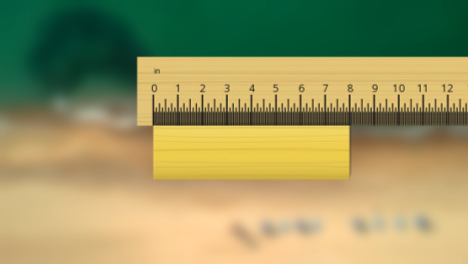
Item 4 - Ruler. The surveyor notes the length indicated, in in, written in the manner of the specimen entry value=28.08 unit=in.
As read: value=8 unit=in
